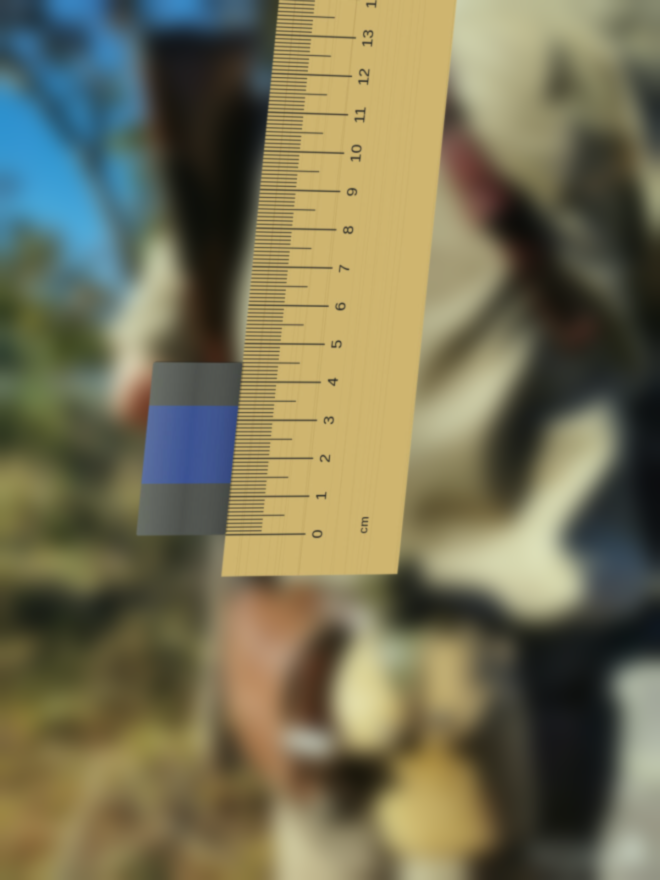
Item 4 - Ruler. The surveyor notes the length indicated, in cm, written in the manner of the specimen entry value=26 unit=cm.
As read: value=4.5 unit=cm
